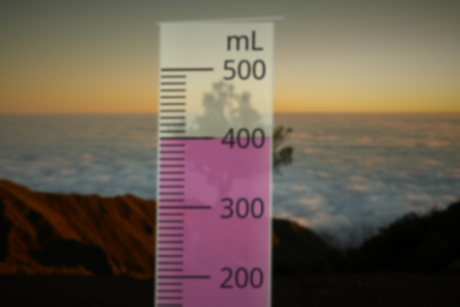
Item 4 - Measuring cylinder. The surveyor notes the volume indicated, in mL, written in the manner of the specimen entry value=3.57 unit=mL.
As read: value=400 unit=mL
